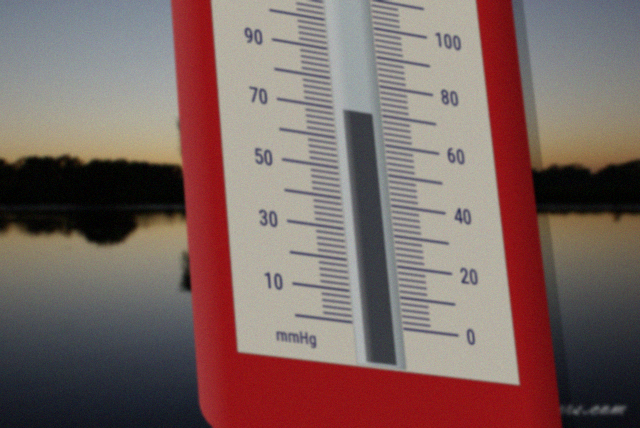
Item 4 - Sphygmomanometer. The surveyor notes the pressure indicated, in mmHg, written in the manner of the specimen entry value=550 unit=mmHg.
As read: value=70 unit=mmHg
